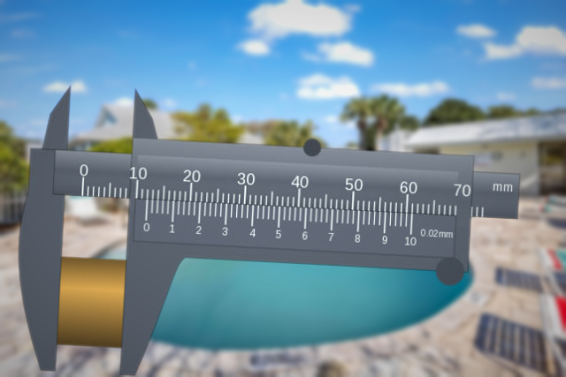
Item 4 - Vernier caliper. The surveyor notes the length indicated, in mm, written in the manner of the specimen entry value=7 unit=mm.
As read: value=12.0 unit=mm
